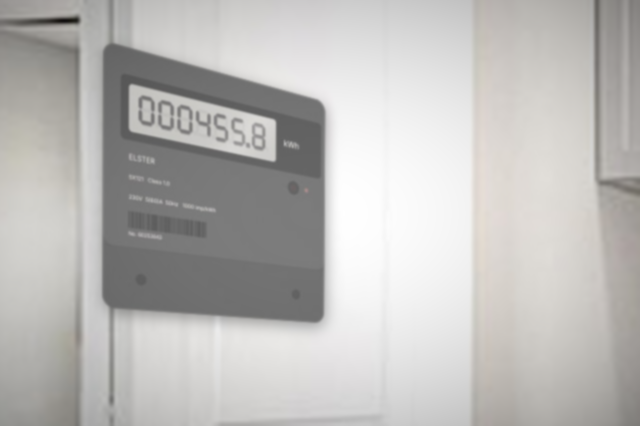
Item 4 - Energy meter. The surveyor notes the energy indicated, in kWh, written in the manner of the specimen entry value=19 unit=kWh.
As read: value=455.8 unit=kWh
